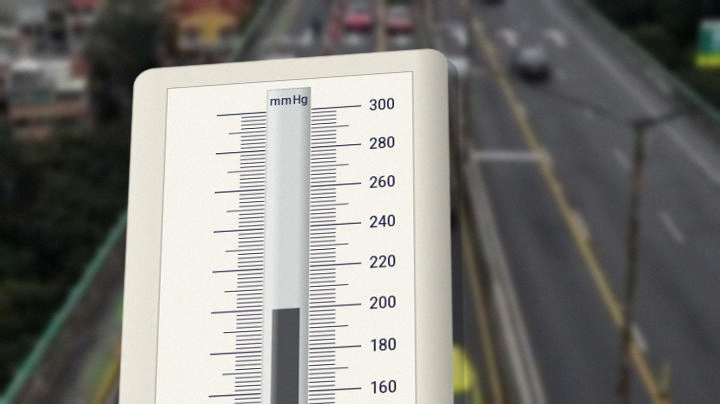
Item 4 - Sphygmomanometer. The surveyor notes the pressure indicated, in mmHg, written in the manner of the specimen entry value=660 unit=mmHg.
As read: value=200 unit=mmHg
